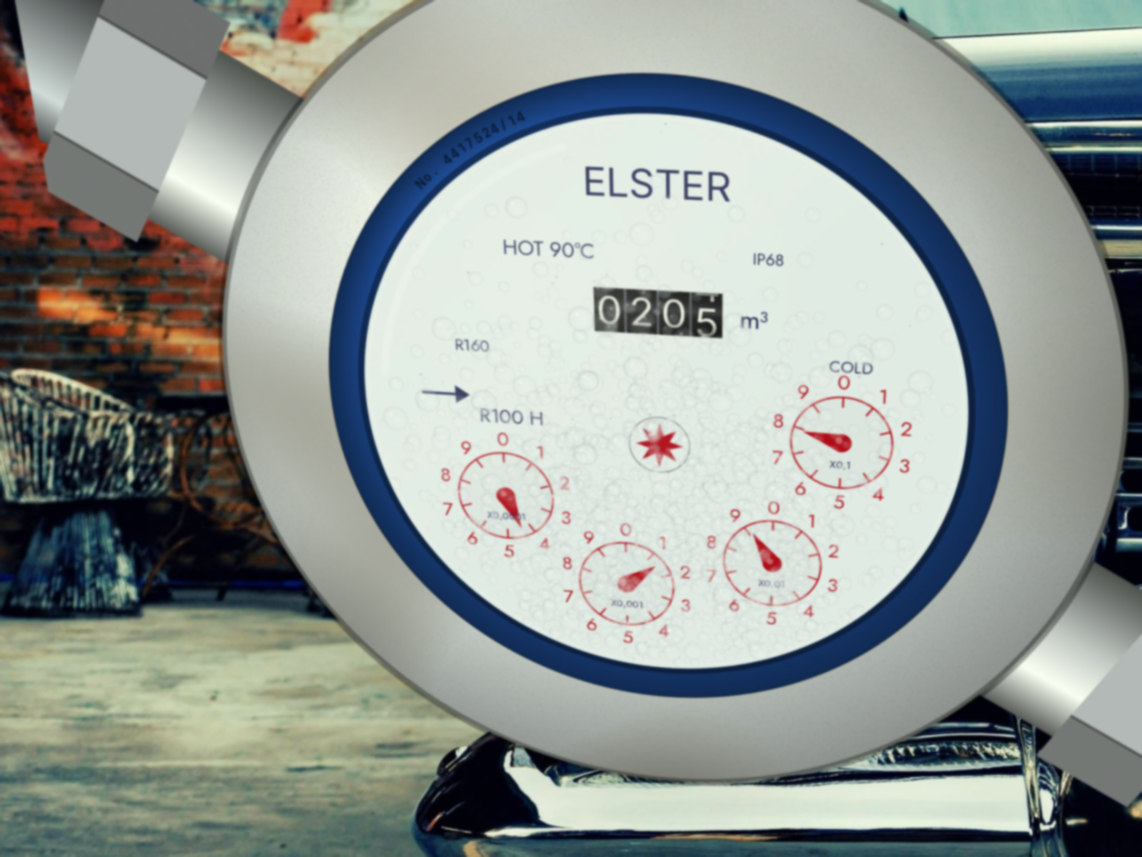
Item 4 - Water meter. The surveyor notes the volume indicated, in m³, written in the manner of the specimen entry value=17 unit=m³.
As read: value=204.7914 unit=m³
